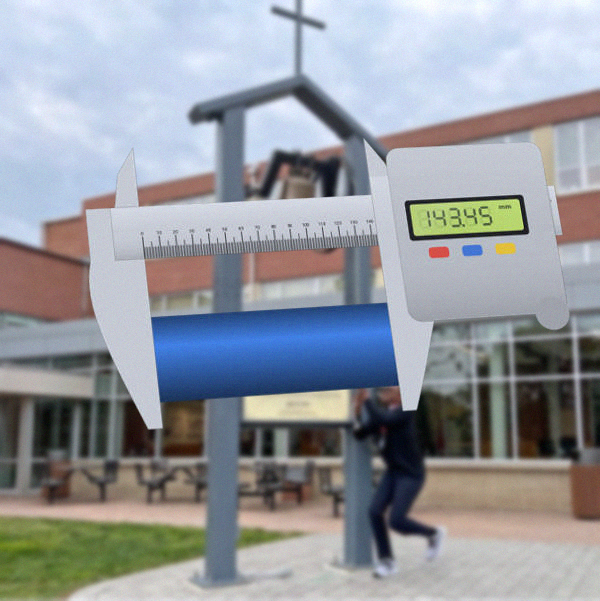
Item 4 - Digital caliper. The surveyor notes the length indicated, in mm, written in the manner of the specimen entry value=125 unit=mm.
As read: value=143.45 unit=mm
